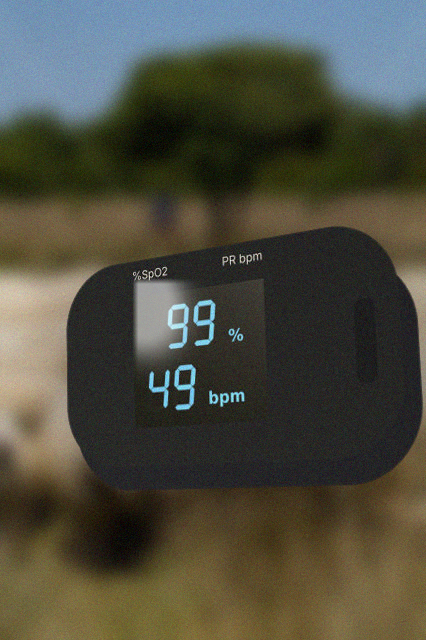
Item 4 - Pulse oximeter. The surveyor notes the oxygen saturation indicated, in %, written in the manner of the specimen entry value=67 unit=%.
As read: value=99 unit=%
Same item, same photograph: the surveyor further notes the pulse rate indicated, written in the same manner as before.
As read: value=49 unit=bpm
